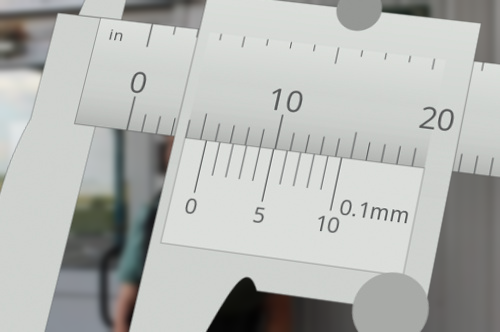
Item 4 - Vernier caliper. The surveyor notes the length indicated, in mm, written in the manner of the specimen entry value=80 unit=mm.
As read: value=5.4 unit=mm
